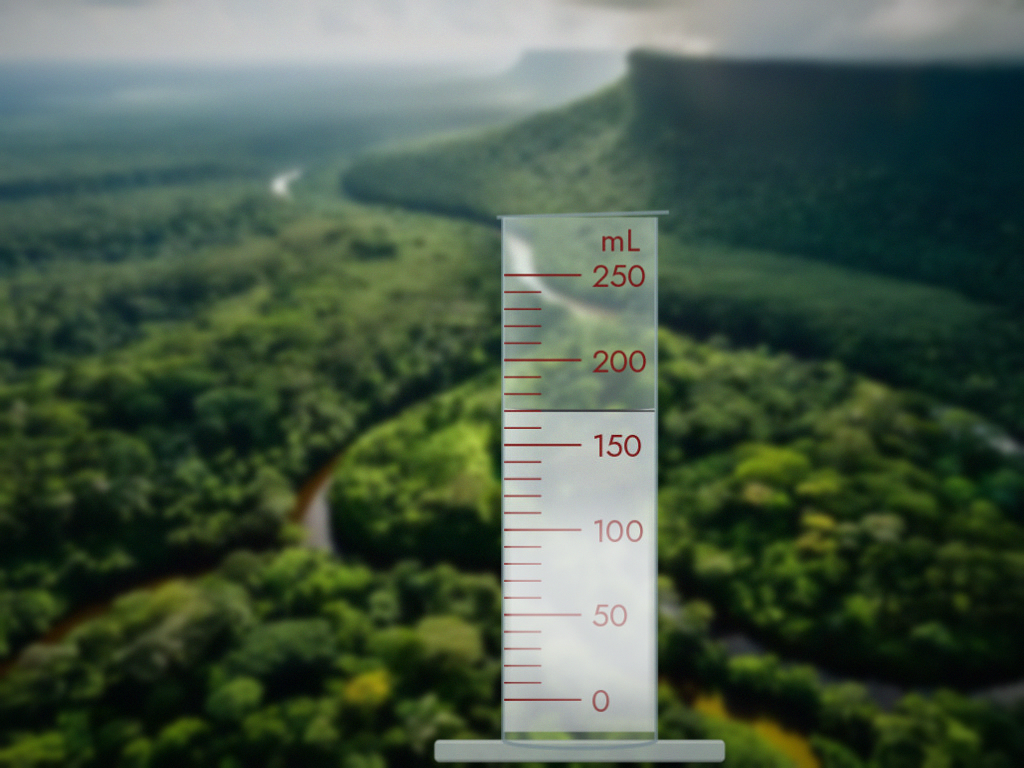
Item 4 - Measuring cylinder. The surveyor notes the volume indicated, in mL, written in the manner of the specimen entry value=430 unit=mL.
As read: value=170 unit=mL
